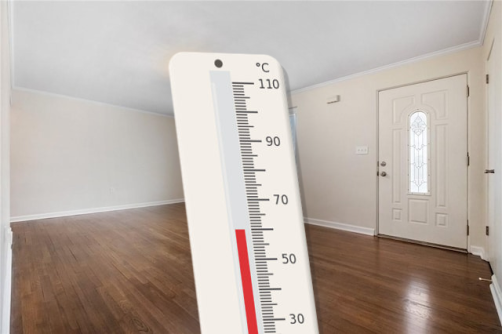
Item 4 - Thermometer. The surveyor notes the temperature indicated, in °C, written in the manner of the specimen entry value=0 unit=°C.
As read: value=60 unit=°C
